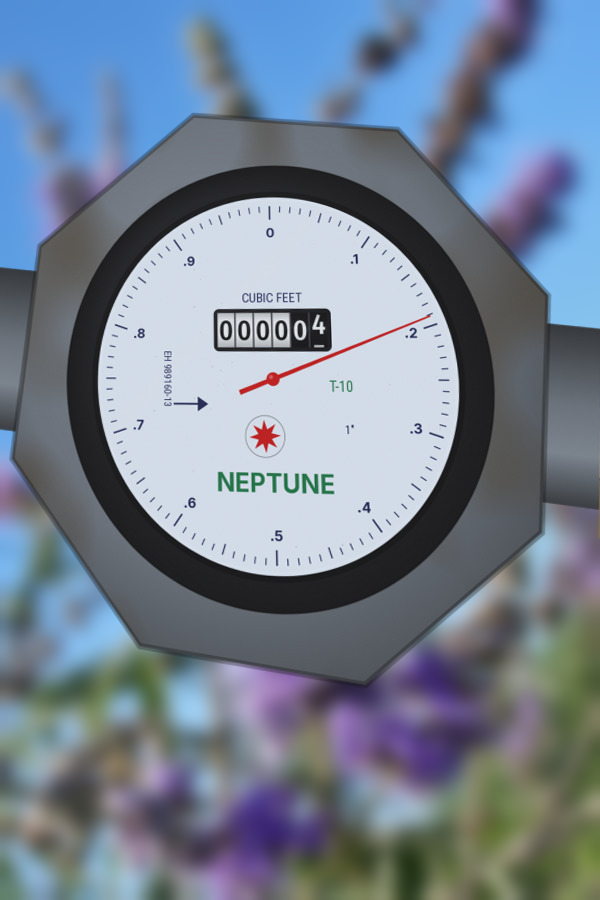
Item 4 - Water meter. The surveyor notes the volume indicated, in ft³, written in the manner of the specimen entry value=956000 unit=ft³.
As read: value=4.19 unit=ft³
